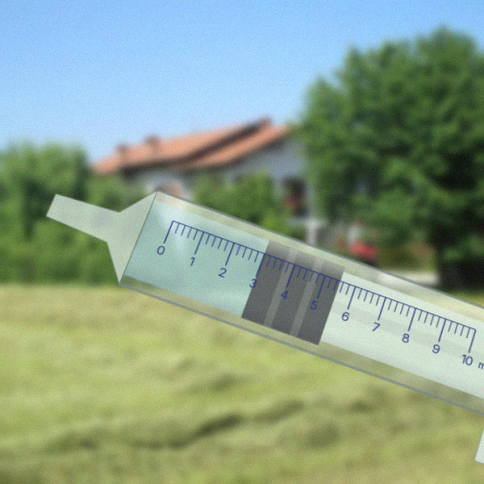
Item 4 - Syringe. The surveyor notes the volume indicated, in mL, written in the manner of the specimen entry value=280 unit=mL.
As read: value=3 unit=mL
